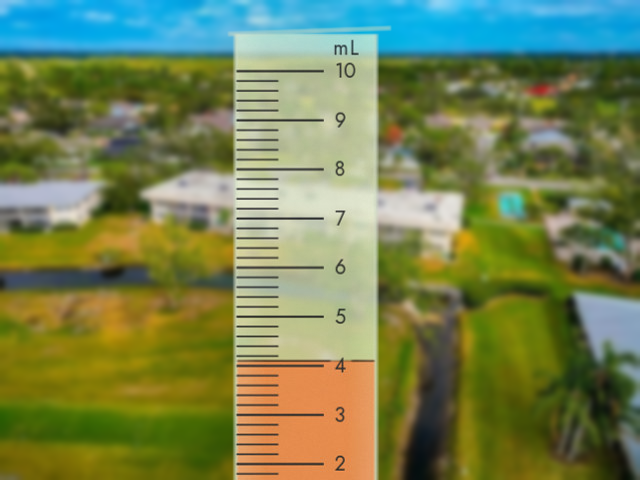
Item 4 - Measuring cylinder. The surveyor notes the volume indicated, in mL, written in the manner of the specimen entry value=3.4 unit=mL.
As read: value=4.1 unit=mL
